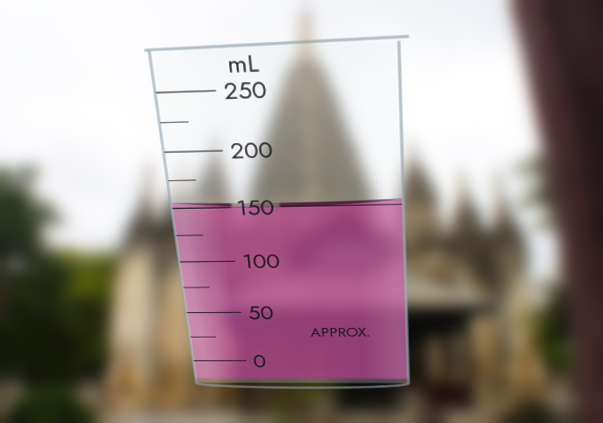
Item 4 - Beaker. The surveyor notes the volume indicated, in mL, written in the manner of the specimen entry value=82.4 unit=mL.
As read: value=150 unit=mL
